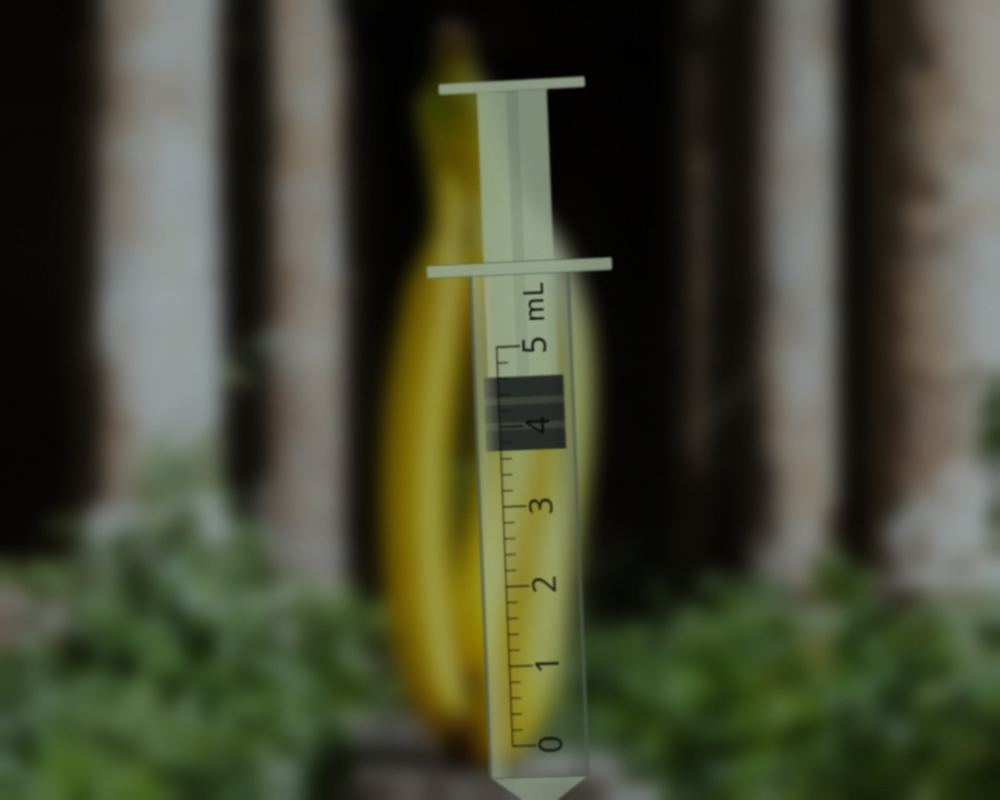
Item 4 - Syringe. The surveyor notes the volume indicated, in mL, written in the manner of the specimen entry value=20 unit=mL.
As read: value=3.7 unit=mL
